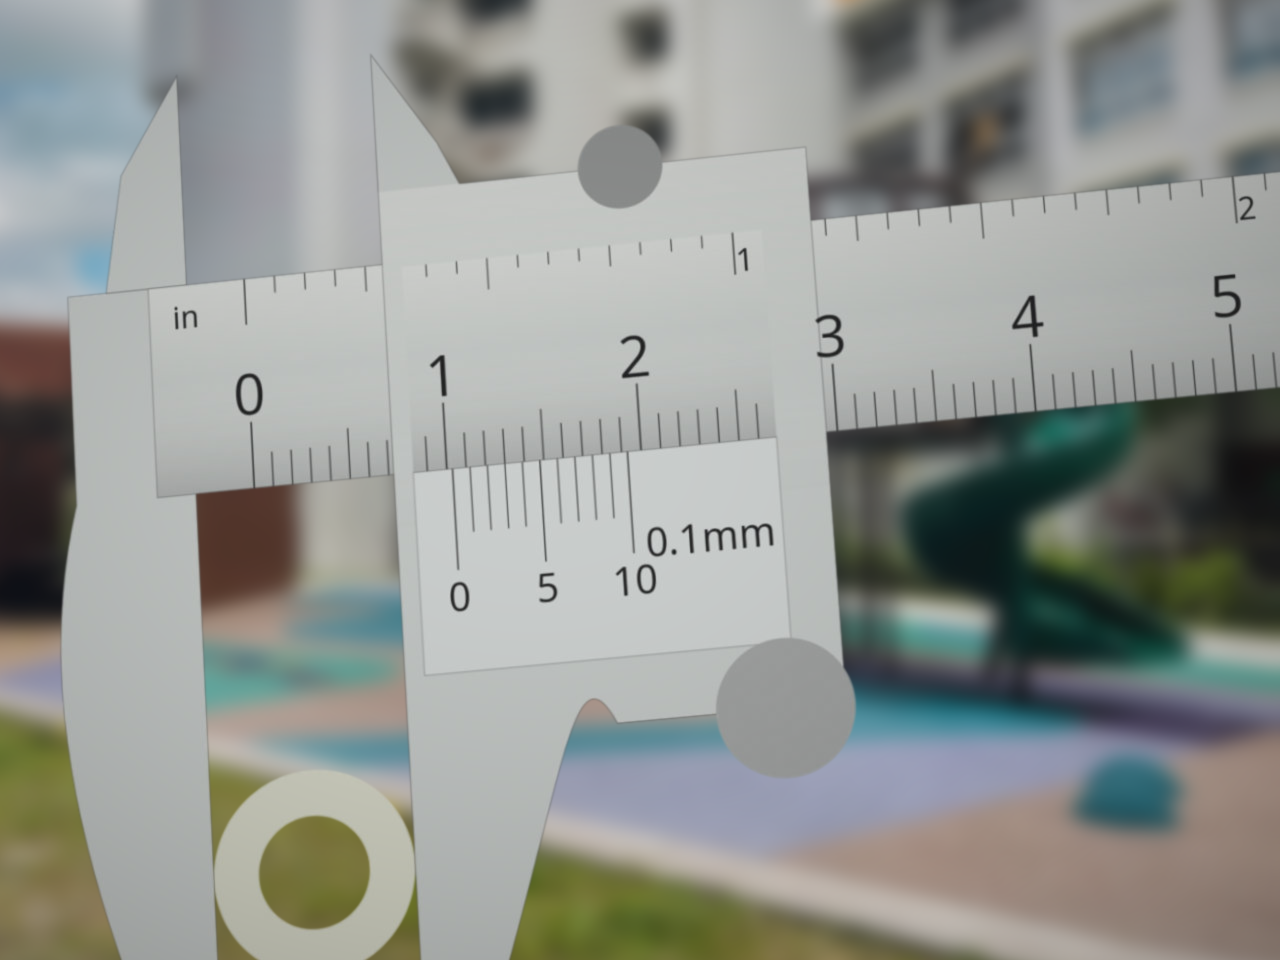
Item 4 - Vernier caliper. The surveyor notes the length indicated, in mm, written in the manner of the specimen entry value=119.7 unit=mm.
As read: value=10.3 unit=mm
